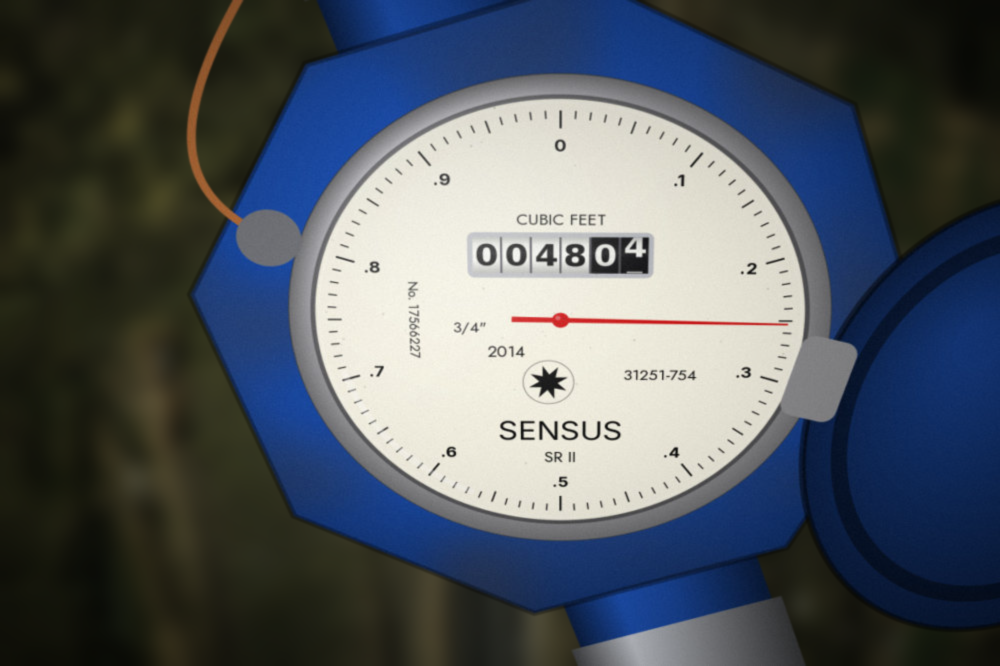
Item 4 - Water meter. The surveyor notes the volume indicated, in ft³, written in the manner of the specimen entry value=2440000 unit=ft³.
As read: value=4804.25 unit=ft³
